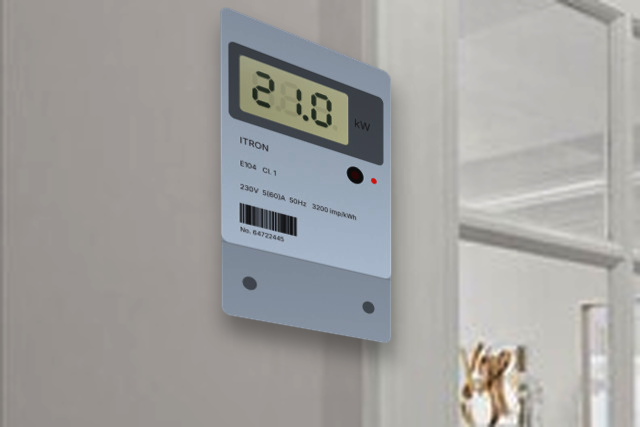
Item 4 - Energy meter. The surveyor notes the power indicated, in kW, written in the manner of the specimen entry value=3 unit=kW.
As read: value=21.0 unit=kW
